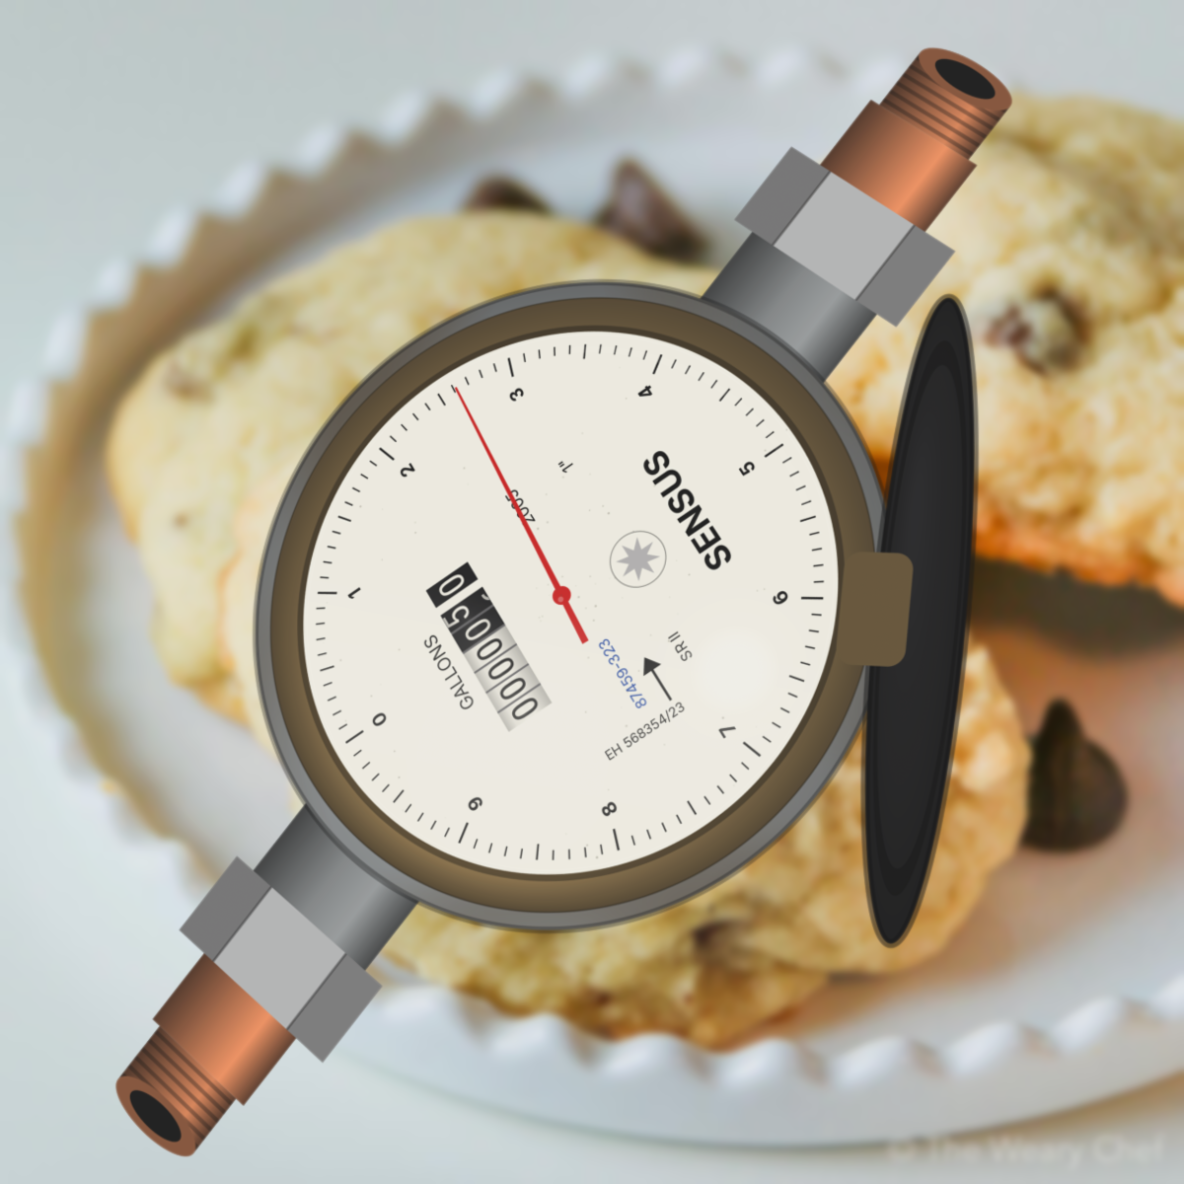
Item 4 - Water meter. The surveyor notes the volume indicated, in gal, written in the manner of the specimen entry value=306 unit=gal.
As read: value=52.6 unit=gal
